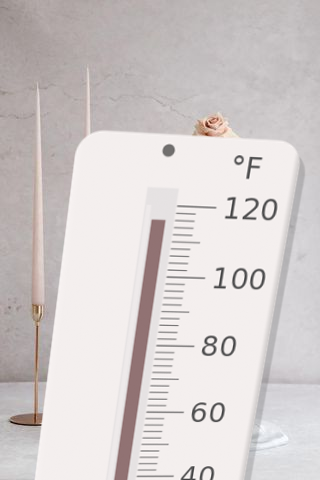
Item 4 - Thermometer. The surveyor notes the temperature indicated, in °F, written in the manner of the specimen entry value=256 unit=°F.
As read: value=116 unit=°F
